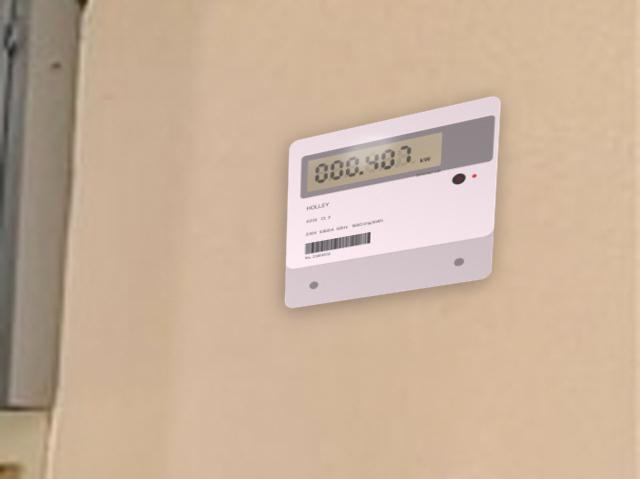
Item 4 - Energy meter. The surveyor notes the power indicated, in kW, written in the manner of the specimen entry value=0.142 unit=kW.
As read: value=0.407 unit=kW
